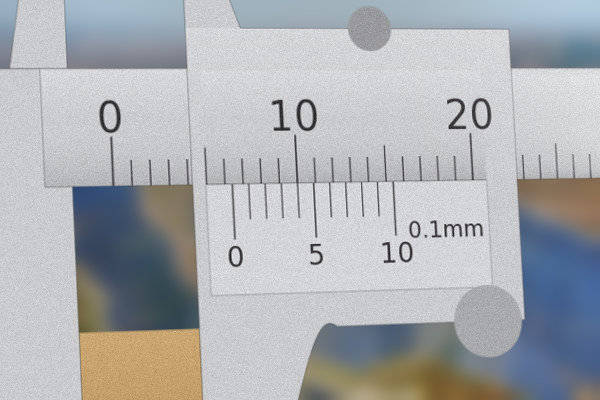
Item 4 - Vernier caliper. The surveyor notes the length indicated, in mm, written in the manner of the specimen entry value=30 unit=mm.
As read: value=6.4 unit=mm
